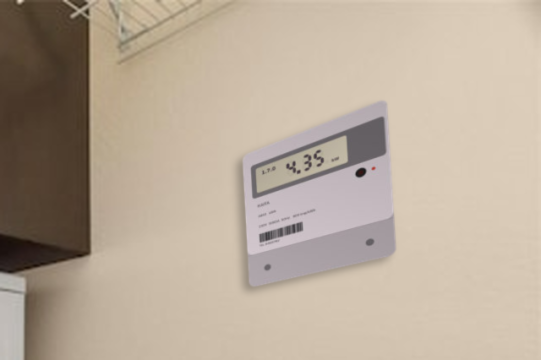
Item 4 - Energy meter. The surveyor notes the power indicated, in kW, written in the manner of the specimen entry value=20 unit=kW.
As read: value=4.35 unit=kW
